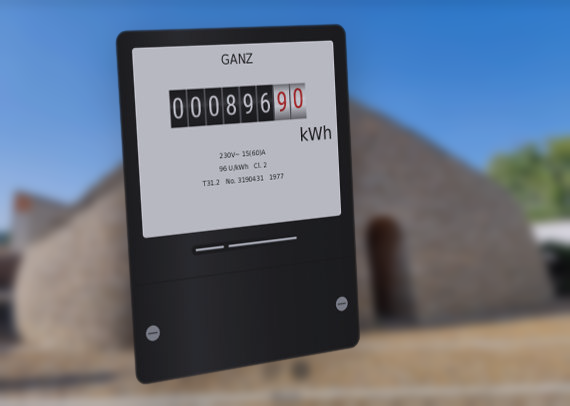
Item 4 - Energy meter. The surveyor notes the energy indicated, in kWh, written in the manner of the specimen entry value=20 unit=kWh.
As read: value=896.90 unit=kWh
